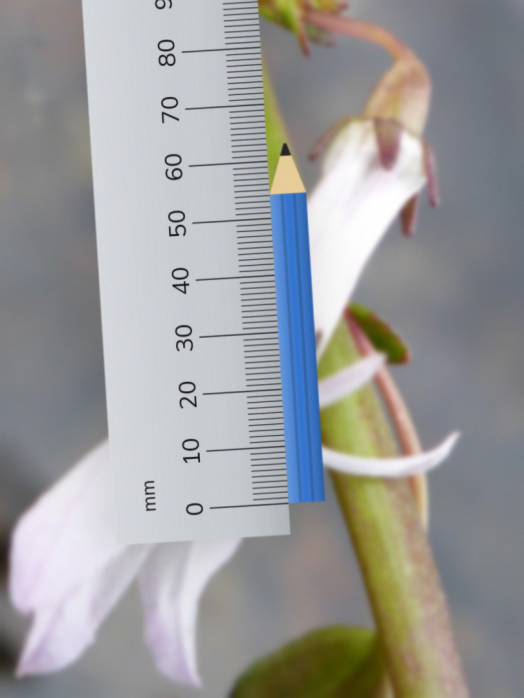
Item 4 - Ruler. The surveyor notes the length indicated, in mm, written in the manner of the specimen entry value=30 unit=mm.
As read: value=63 unit=mm
